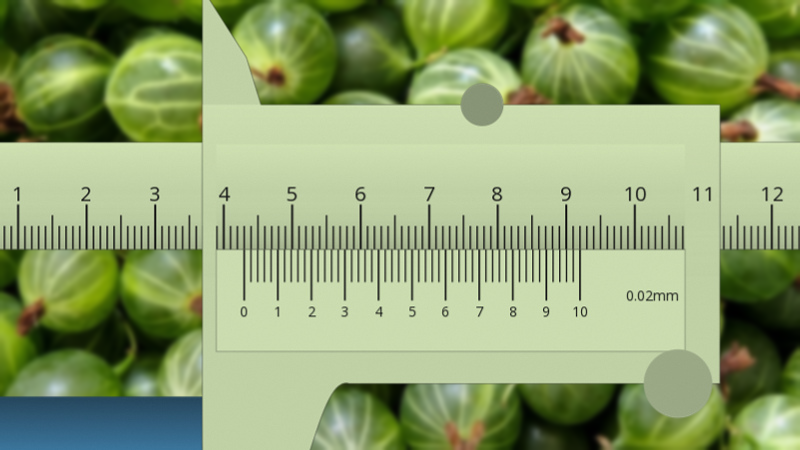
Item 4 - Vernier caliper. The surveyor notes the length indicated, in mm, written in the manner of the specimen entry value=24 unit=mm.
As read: value=43.0 unit=mm
